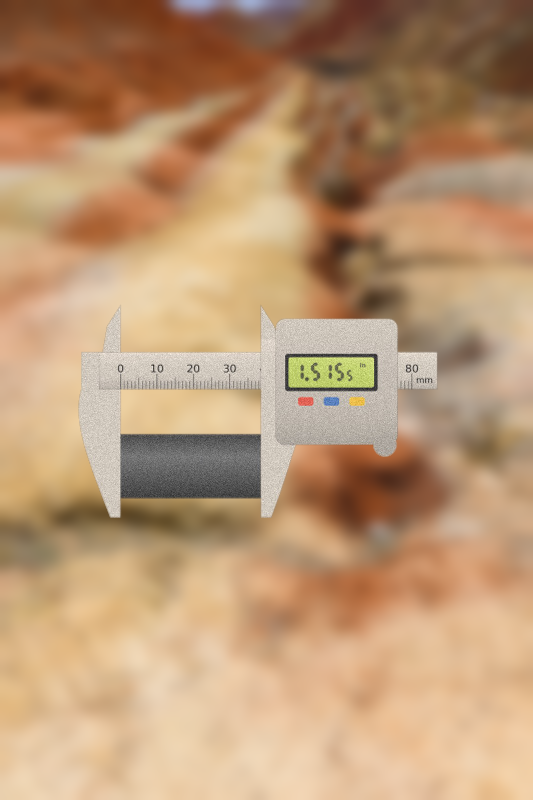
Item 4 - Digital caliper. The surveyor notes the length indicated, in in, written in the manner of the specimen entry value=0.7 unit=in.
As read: value=1.5155 unit=in
